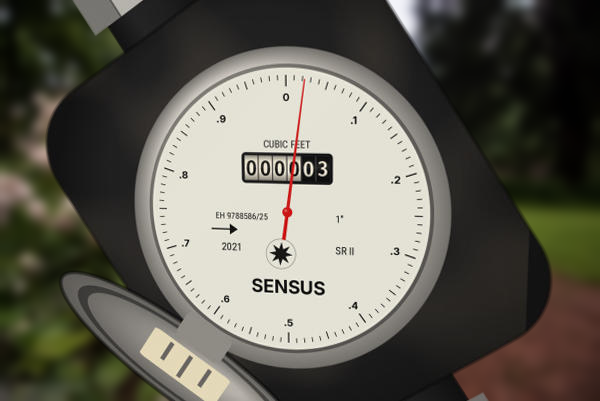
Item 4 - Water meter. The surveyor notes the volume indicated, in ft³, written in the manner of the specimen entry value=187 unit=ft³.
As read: value=3.02 unit=ft³
